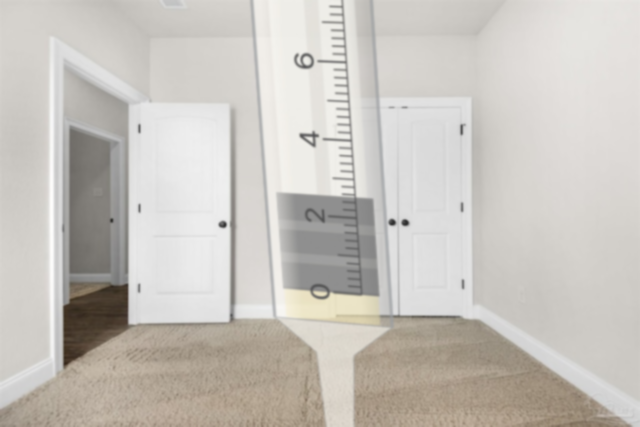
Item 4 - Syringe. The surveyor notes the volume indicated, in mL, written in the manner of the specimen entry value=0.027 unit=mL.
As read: value=0 unit=mL
